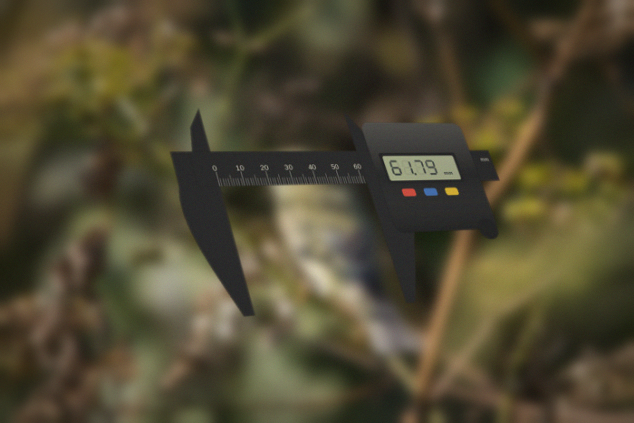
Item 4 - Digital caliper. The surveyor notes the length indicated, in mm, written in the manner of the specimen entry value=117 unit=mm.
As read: value=61.79 unit=mm
